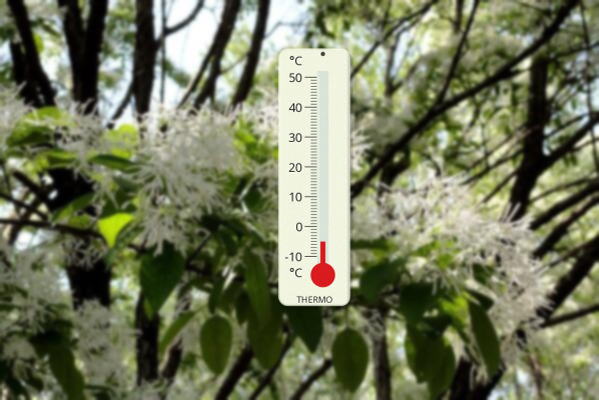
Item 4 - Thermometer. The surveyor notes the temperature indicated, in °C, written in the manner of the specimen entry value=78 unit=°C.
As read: value=-5 unit=°C
